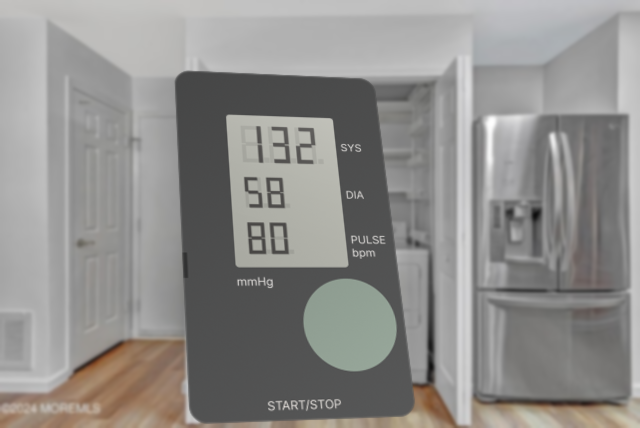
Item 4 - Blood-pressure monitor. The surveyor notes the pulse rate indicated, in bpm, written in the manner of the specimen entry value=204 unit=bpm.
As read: value=80 unit=bpm
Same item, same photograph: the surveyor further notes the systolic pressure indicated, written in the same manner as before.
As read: value=132 unit=mmHg
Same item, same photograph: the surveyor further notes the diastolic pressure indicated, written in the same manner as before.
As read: value=58 unit=mmHg
